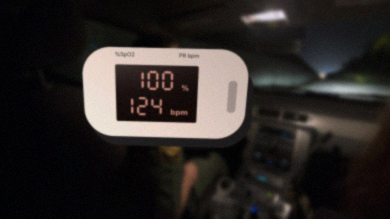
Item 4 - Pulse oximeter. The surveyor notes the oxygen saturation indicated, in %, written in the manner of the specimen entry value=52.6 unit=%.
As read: value=100 unit=%
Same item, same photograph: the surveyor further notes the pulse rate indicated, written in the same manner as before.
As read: value=124 unit=bpm
